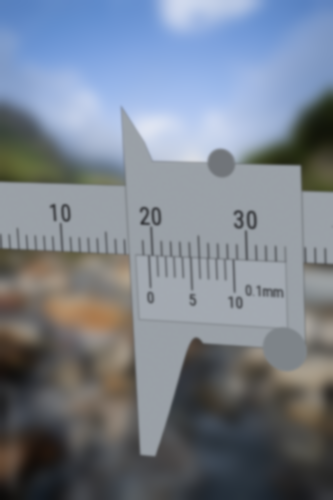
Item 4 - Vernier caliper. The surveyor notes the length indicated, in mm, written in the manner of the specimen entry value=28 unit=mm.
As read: value=19.6 unit=mm
